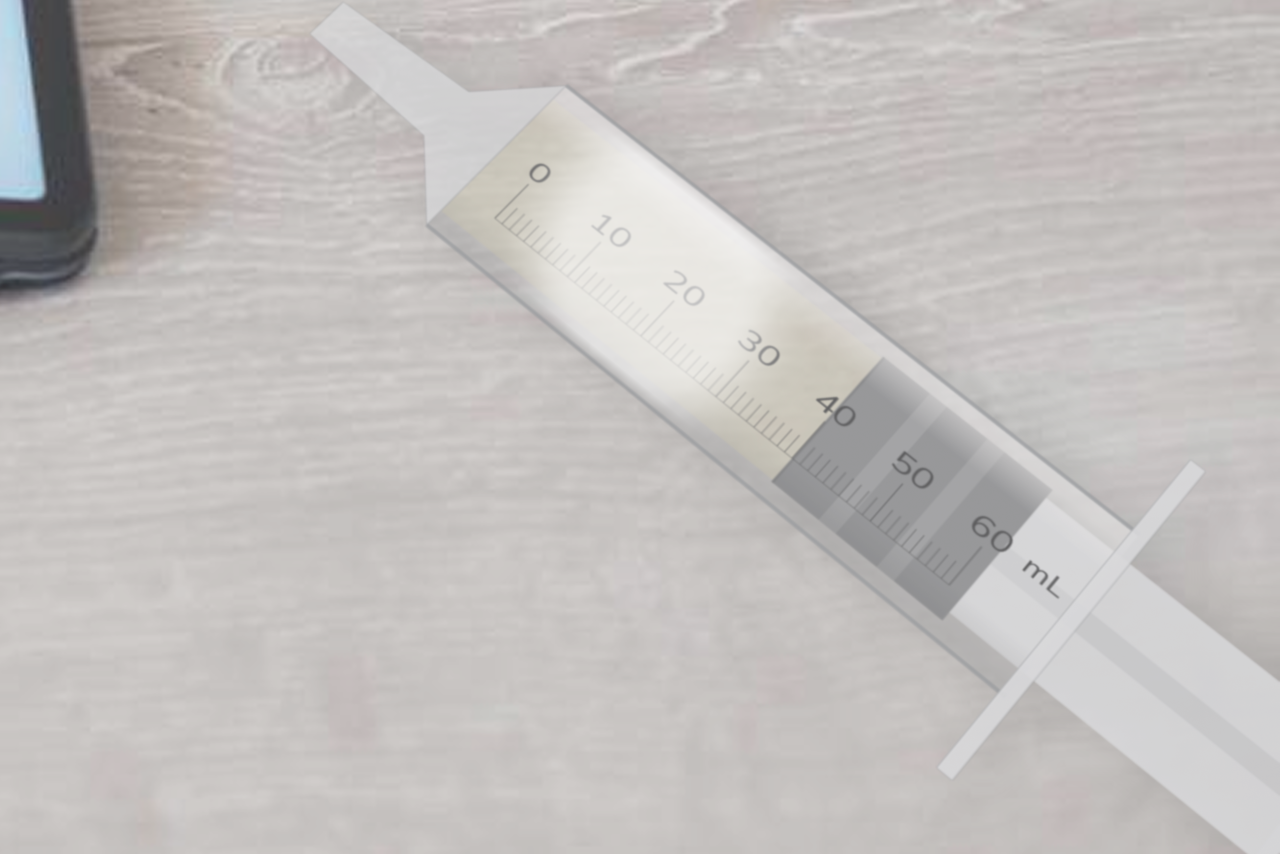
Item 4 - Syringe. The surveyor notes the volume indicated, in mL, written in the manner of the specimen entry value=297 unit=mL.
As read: value=40 unit=mL
